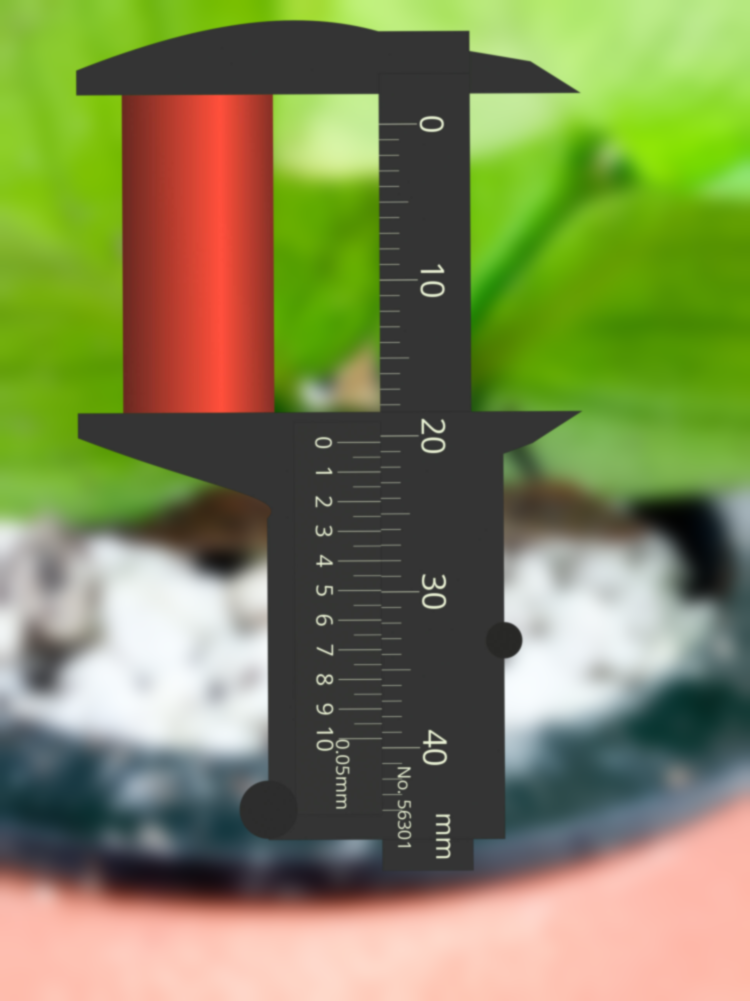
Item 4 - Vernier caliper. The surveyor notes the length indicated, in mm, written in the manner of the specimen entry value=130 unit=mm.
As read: value=20.4 unit=mm
